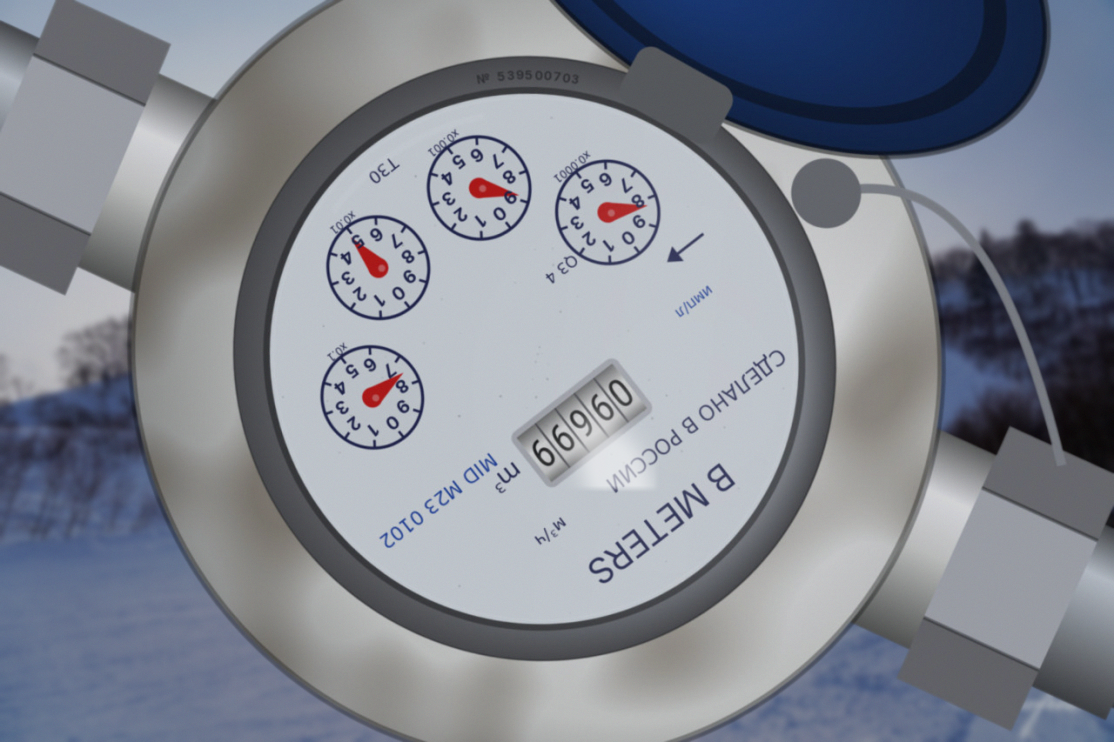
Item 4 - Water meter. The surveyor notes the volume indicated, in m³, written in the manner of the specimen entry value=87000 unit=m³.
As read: value=9699.7488 unit=m³
